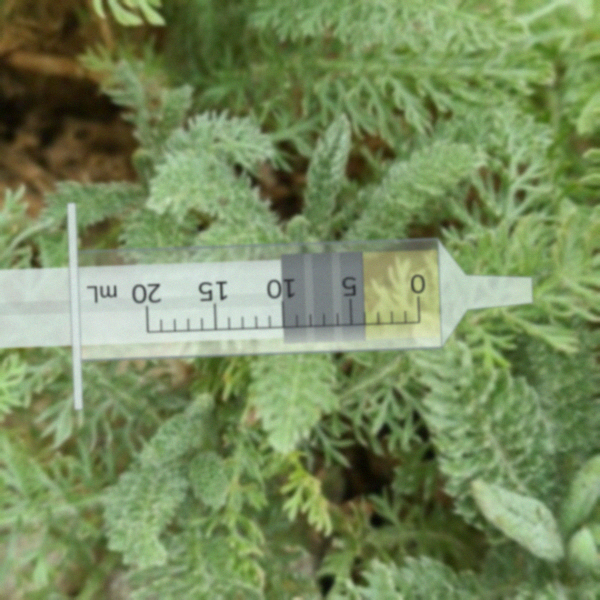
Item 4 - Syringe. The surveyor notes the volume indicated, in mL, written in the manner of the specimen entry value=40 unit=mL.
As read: value=4 unit=mL
